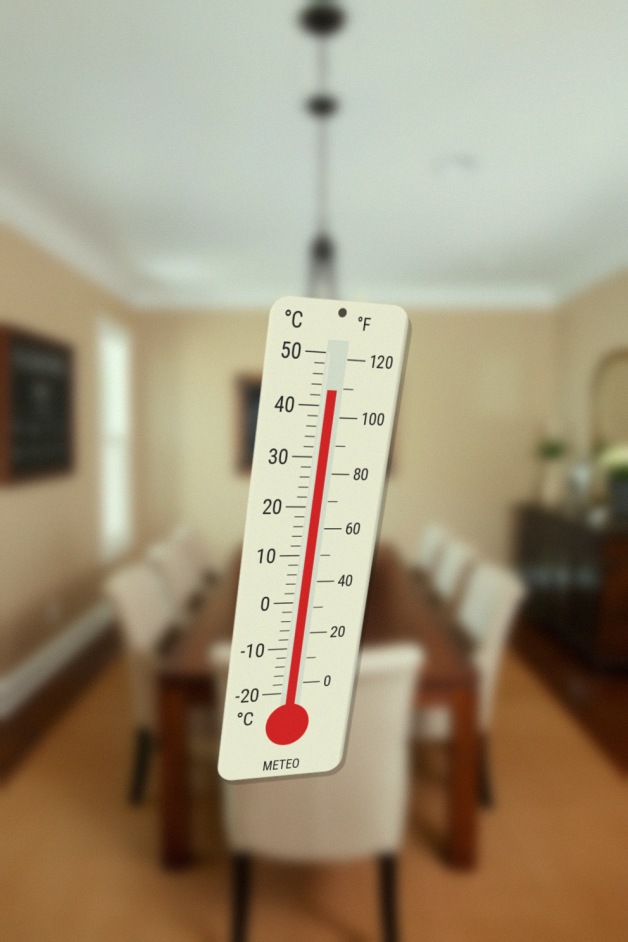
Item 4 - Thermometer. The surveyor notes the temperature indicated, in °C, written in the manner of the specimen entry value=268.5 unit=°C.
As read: value=43 unit=°C
